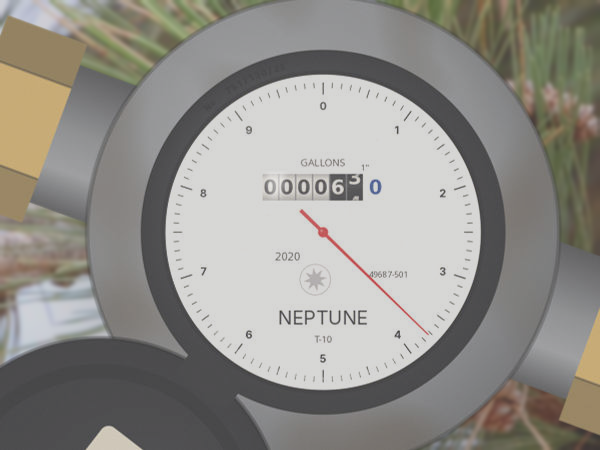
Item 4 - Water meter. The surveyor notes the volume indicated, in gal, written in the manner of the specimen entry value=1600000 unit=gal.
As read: value=633.7 unit=gal
